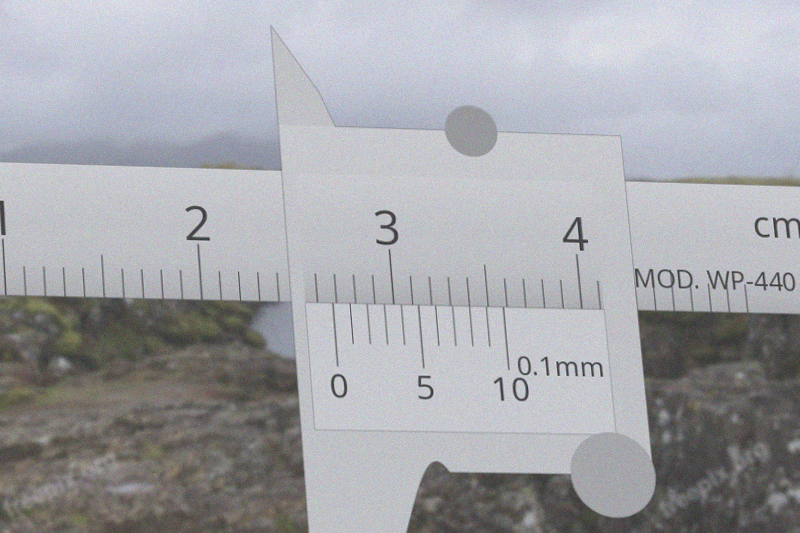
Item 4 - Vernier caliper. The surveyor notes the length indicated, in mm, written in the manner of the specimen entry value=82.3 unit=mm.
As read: value=26.8 unit=mm
